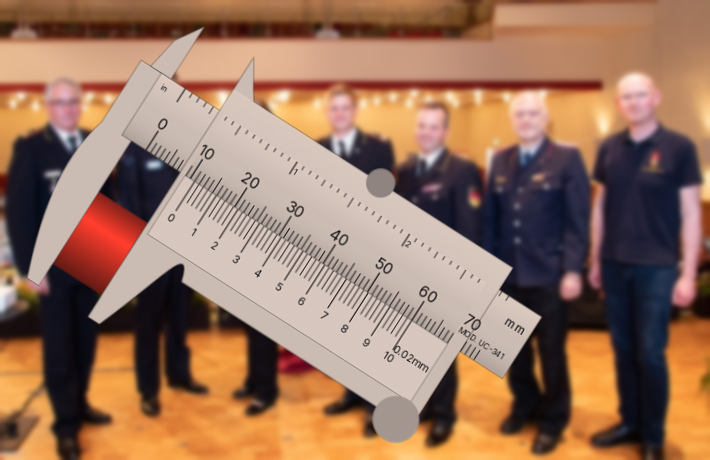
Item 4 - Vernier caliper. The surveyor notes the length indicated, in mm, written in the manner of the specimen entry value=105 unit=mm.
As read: value=11.0 unit=mm
